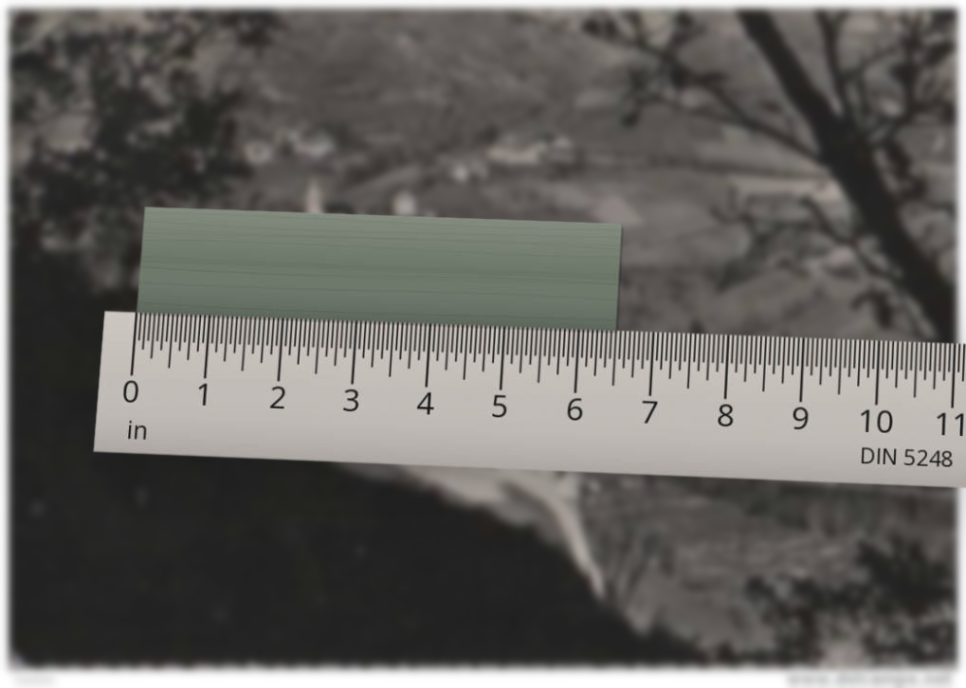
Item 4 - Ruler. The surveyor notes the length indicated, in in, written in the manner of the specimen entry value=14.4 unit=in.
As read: value=6.5 unit=in
